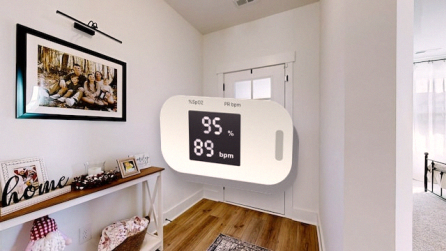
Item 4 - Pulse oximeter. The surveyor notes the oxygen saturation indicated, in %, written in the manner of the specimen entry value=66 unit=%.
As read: value=95 unit=%
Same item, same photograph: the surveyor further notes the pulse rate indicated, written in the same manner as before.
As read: value=89 unit=bpm
